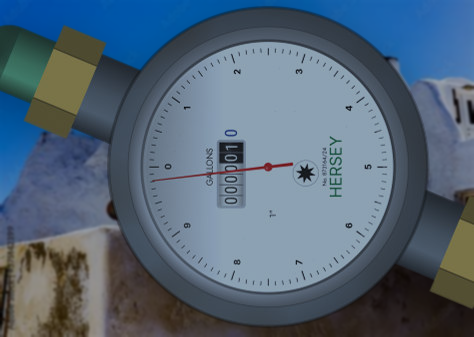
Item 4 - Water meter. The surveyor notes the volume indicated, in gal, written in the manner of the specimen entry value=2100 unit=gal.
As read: value=9.8 unit=gal
